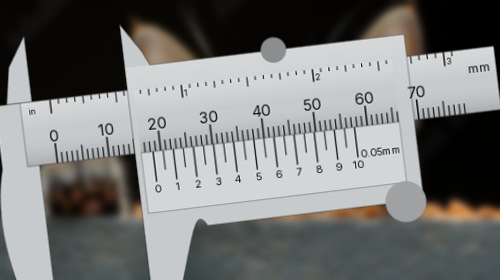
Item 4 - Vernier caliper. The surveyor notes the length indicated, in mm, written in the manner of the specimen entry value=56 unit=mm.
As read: value=18.5 unit=mm
